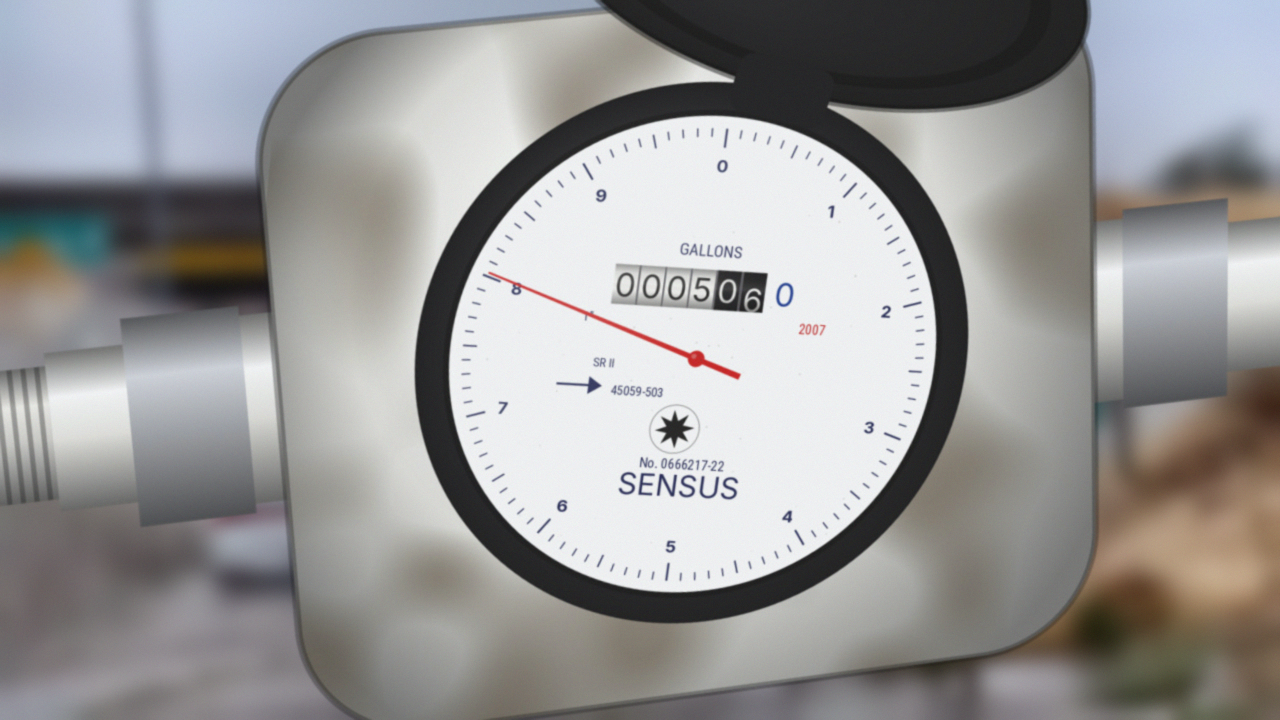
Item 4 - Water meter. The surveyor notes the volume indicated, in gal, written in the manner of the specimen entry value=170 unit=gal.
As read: value=5058.0 unit=gal
